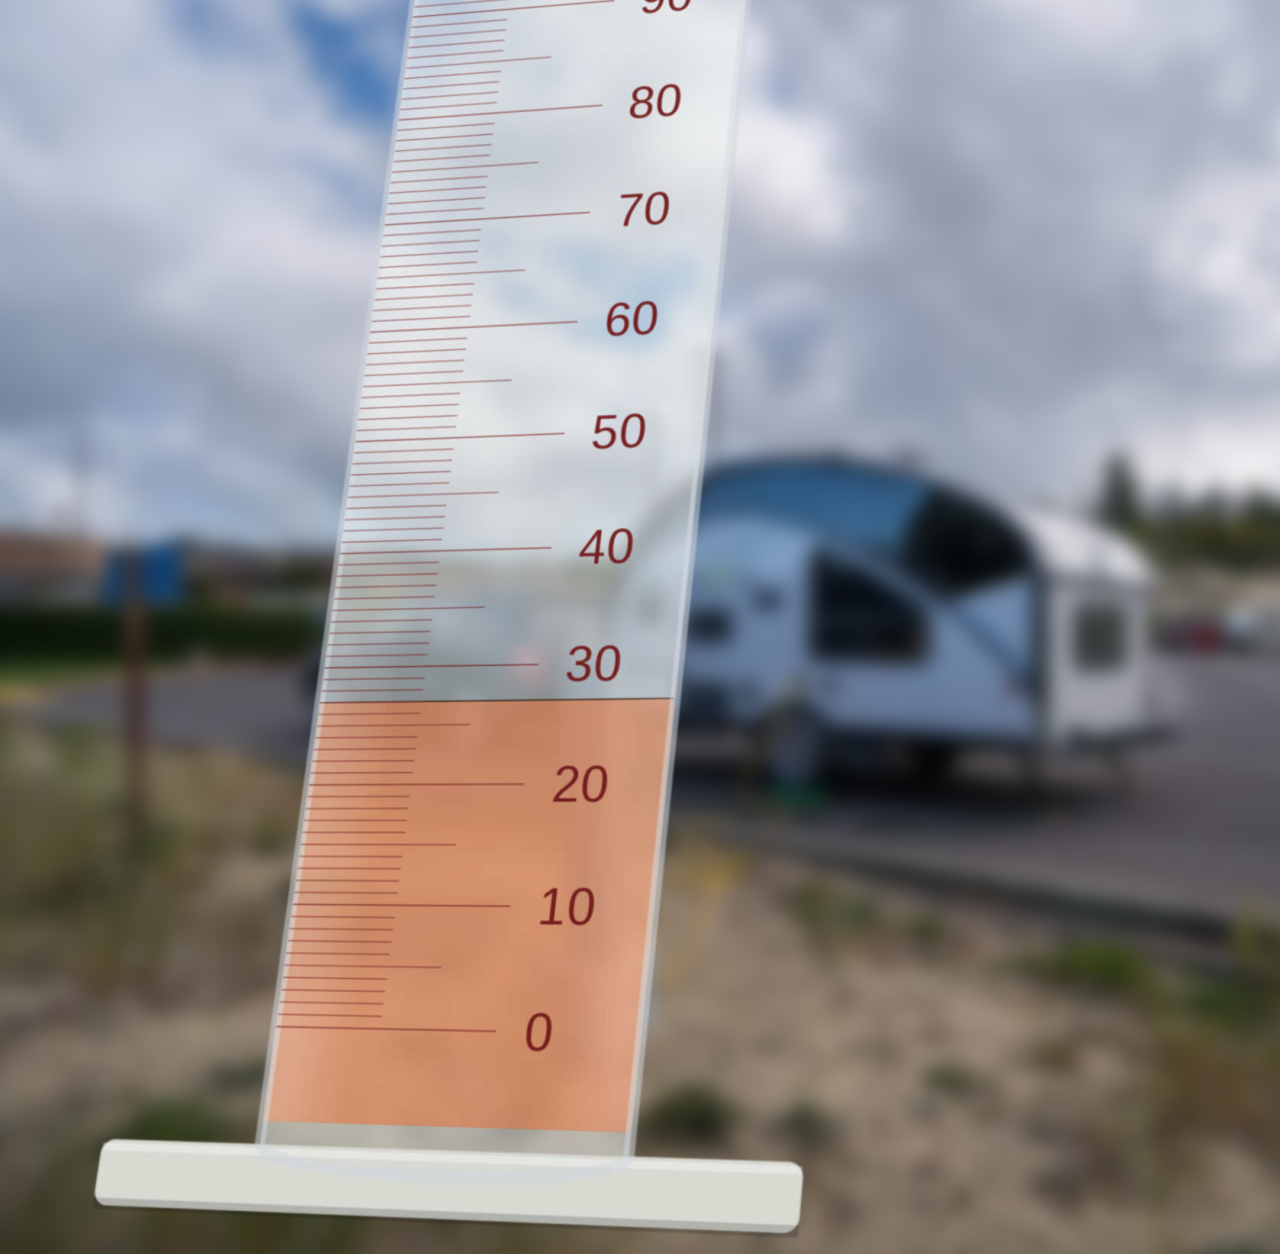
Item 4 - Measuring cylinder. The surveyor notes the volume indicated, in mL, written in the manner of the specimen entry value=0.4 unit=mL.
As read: value=27 unit=mL
